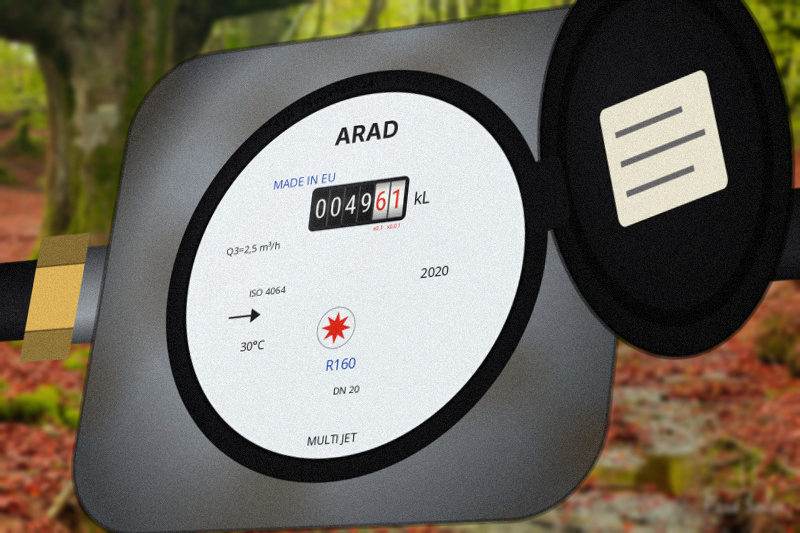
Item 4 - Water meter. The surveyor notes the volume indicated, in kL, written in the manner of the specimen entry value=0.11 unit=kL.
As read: value=49.61 unit=kL
